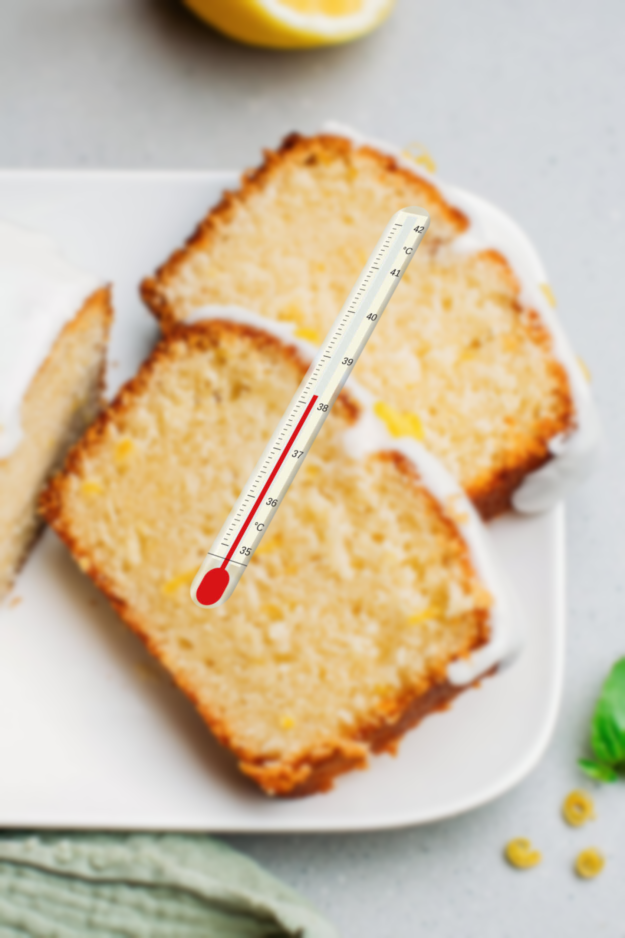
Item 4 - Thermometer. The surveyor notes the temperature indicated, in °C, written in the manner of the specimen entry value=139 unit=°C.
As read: value=38.2 unit=°C
